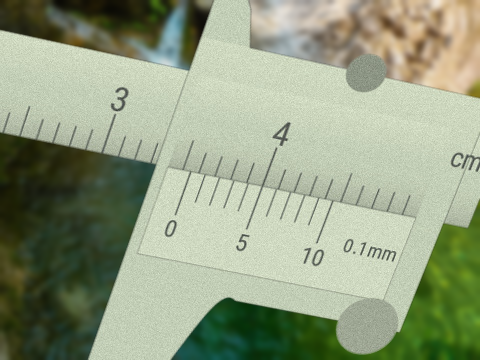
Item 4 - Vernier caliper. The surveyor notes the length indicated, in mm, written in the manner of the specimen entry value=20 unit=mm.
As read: value=35.5 unit=mm
